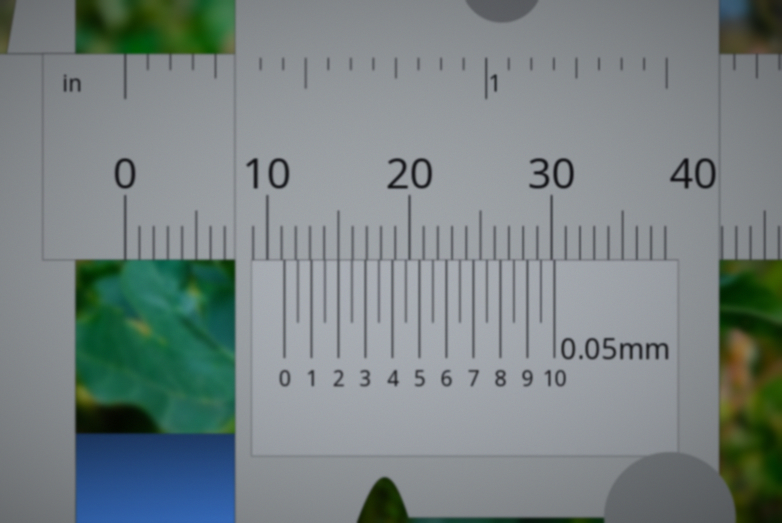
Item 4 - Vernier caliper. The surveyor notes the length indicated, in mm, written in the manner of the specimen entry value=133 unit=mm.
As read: value=11.2 unit=mm
